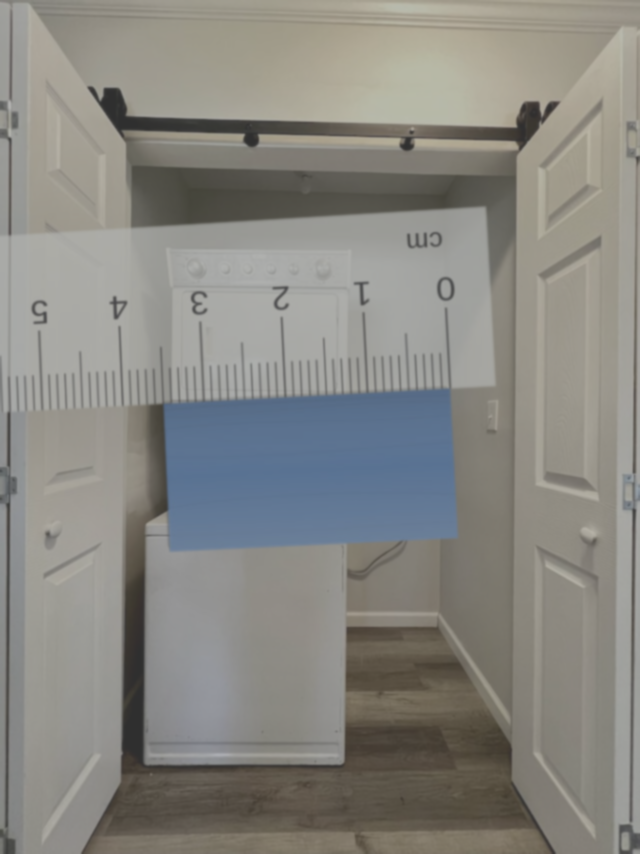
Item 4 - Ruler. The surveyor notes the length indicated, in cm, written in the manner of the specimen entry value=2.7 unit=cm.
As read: value=3.5 unit=cm
